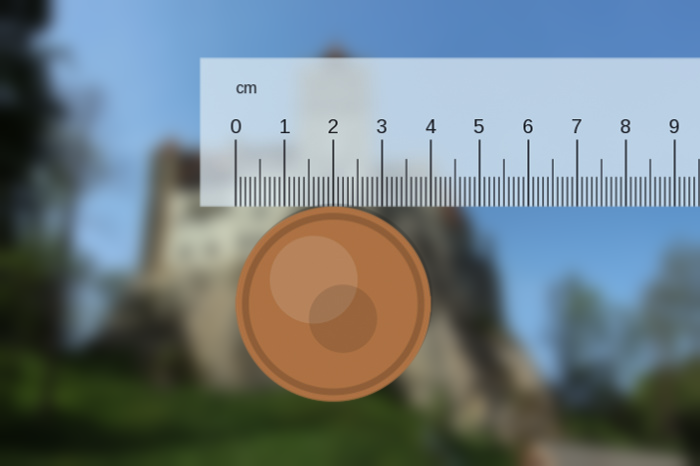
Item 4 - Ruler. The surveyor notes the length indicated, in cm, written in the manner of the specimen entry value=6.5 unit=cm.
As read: value=4 unit=cm
